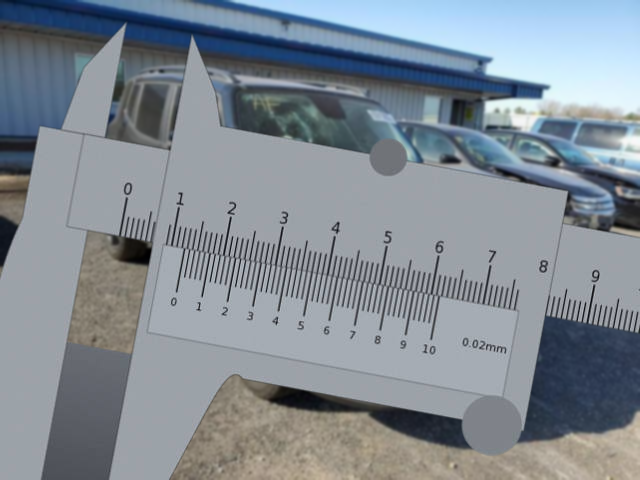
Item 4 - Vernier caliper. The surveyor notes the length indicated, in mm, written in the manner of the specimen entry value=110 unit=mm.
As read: value=12.5 unit=mm
